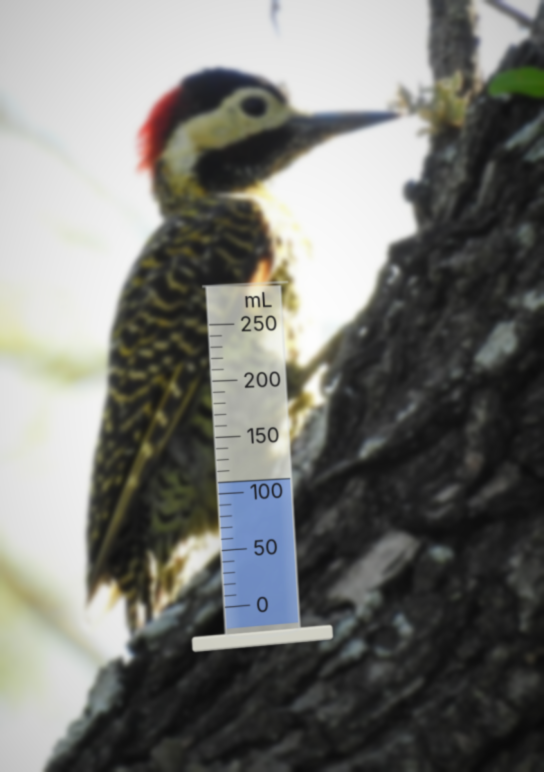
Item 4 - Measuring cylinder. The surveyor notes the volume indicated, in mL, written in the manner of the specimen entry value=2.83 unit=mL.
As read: value=110 unit=mL
